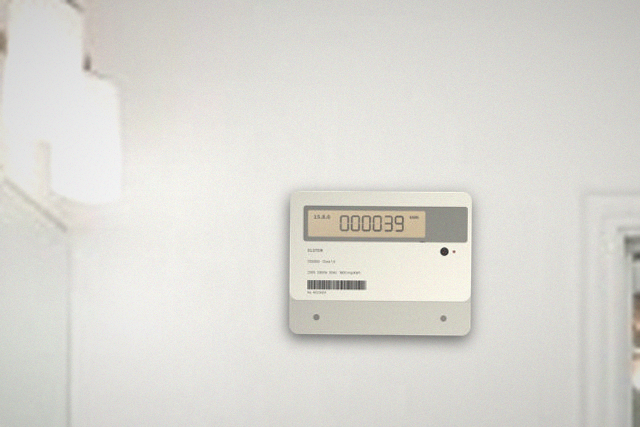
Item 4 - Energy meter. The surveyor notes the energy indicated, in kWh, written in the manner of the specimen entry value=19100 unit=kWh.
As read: value=39 unit=kWh
